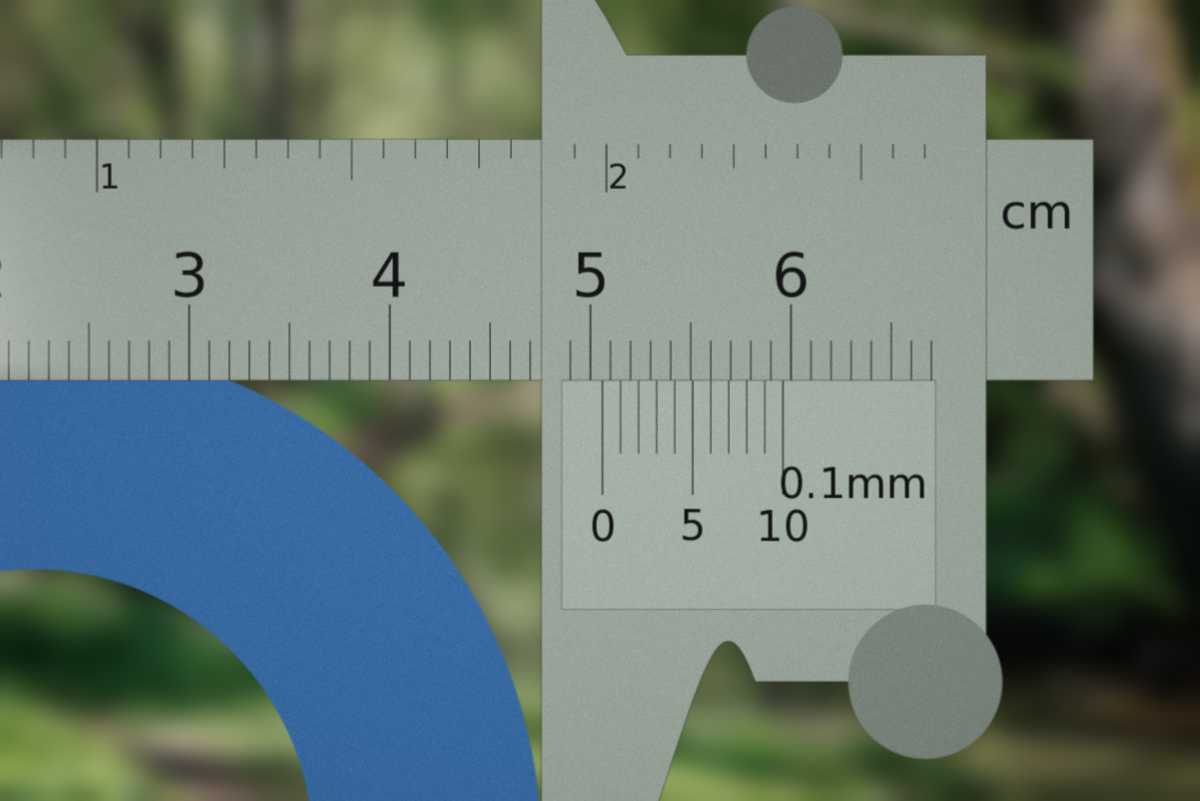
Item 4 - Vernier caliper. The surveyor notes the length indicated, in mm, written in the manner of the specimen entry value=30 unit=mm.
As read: value=50.6 unit=mm
